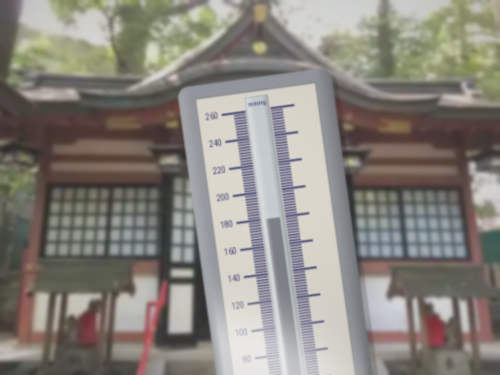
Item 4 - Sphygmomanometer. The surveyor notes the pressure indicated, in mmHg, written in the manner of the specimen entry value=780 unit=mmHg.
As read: value=180 unit=mmHg
